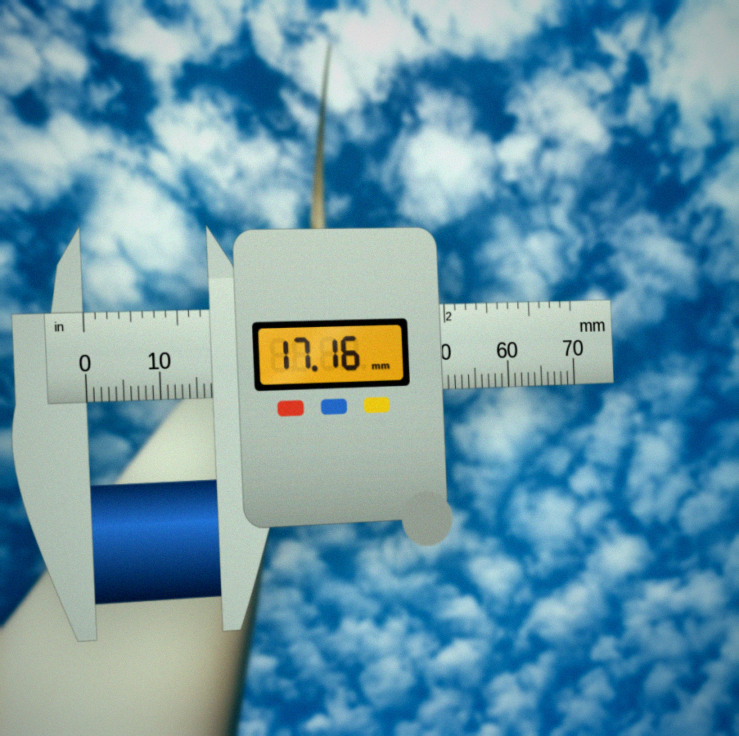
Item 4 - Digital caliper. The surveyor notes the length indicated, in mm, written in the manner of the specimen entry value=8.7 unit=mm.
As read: value=17.16 unit=mm
